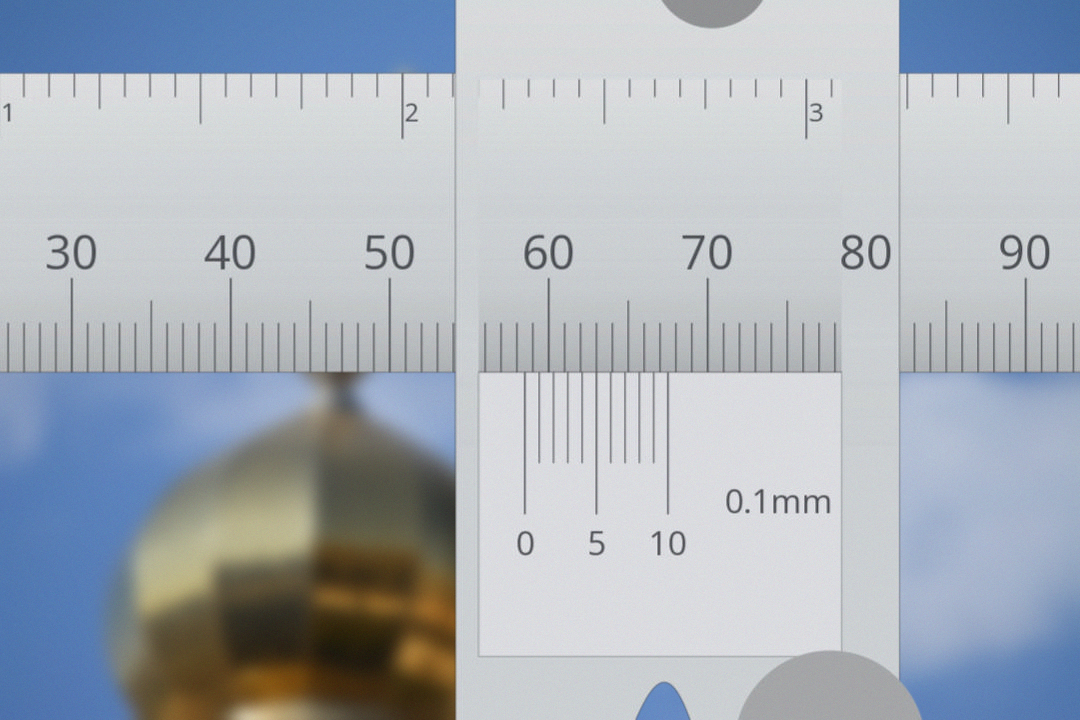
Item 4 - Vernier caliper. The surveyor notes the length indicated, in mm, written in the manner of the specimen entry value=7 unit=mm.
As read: value=58.5 unit=mm
